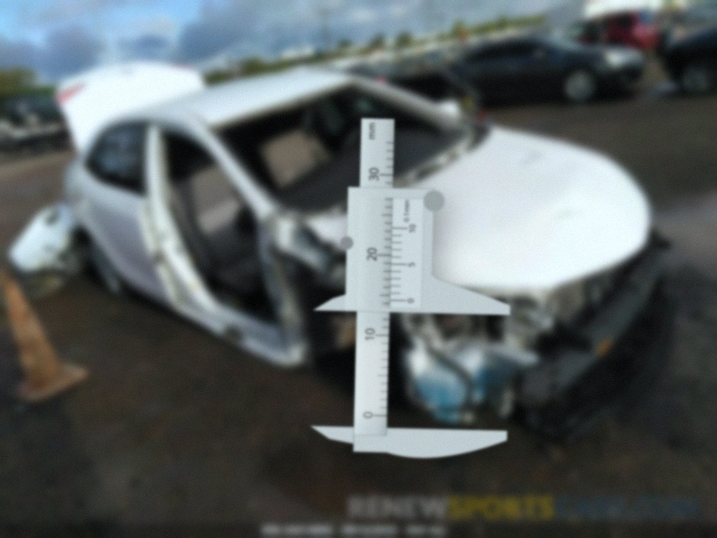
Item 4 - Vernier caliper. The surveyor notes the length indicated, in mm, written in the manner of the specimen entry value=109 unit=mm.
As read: value=14.4 unit=mm
